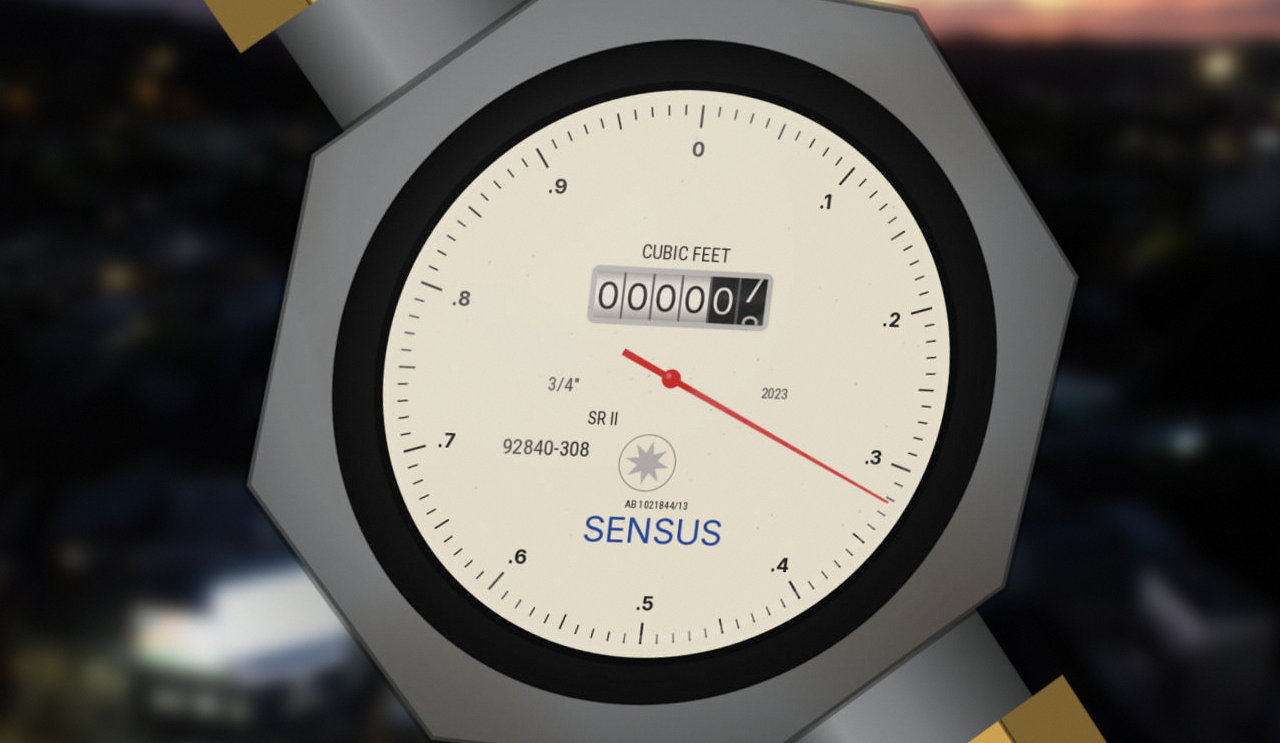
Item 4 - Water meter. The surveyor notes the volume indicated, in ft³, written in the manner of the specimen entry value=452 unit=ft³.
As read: value=7.32 unit=ft³
